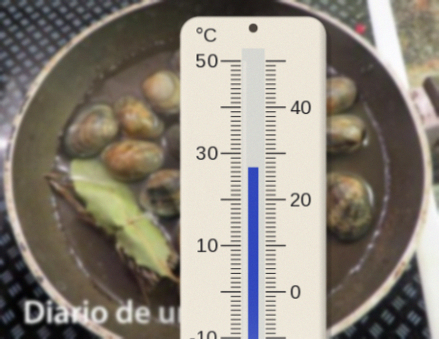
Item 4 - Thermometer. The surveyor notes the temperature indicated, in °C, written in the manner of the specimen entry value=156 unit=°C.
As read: value=27 unit=°C
